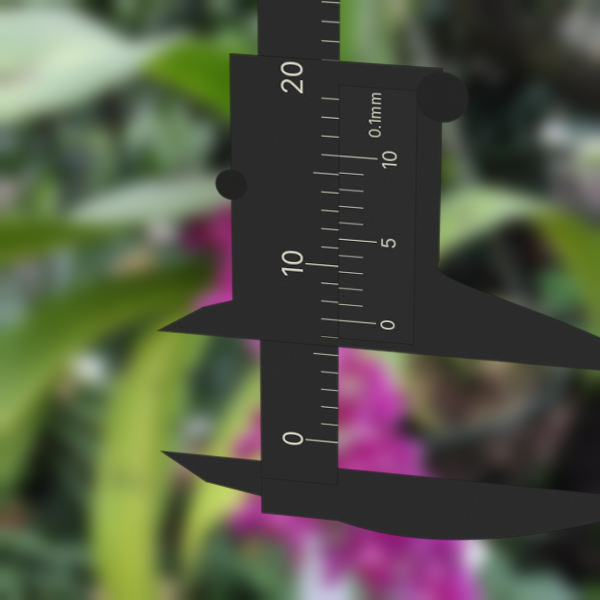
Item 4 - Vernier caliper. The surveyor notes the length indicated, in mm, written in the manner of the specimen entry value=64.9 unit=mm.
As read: value=7.0 unit=mm
